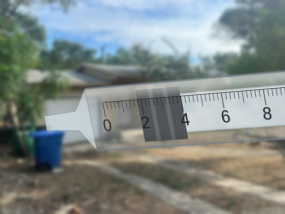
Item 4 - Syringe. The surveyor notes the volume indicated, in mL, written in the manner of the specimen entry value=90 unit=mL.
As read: value=1.8 unit=mL
